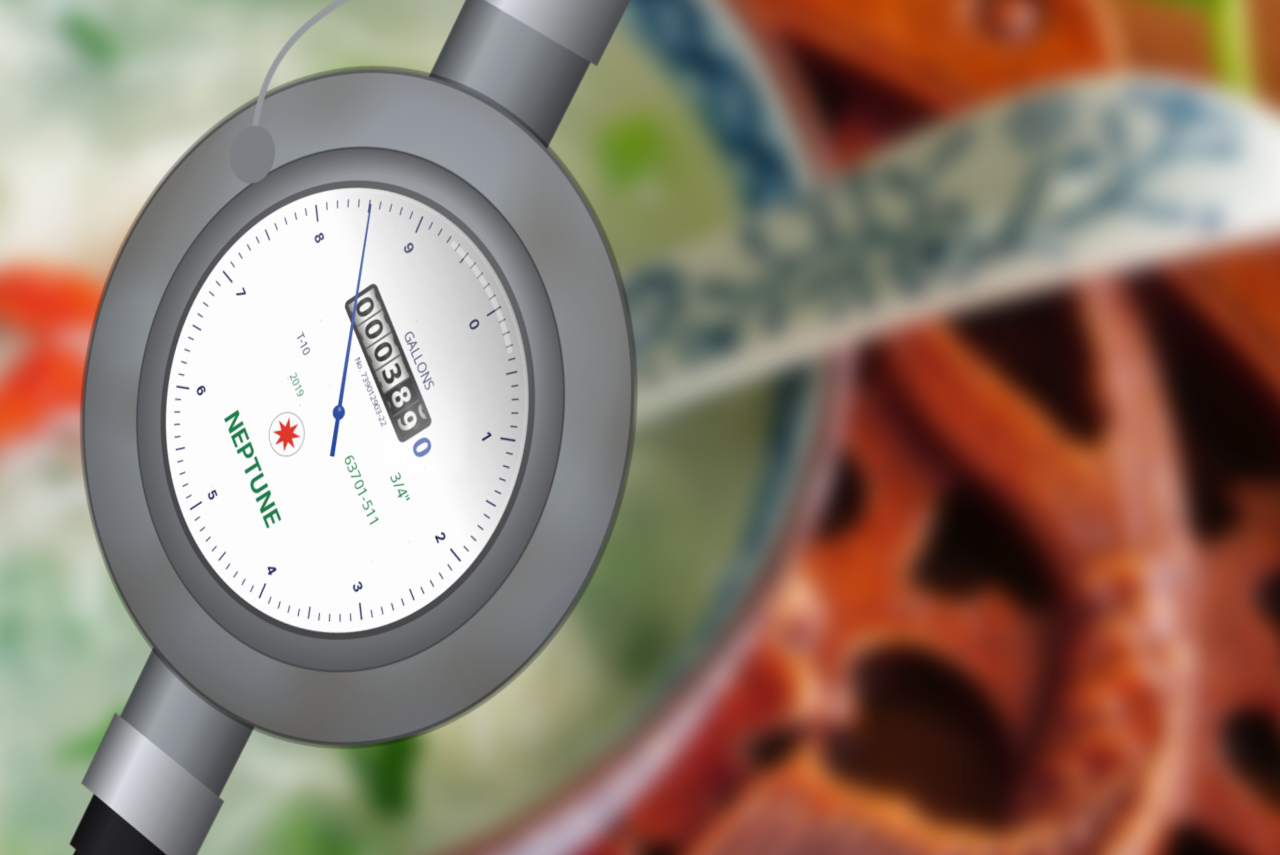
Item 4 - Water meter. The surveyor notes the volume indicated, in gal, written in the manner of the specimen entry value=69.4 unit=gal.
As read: value=3888.5 unit=gal
